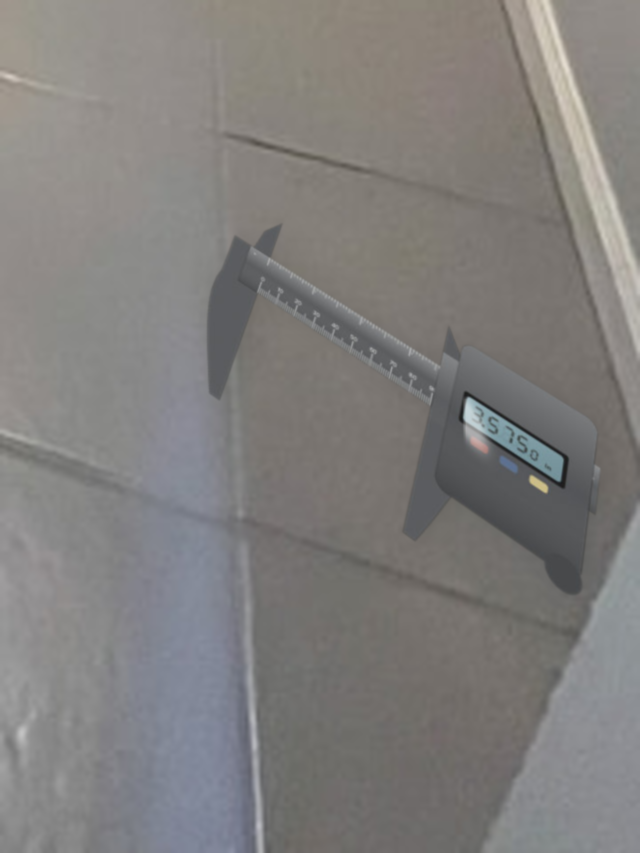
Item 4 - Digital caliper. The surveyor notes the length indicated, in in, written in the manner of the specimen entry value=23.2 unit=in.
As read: value=3.5750 unit=in
